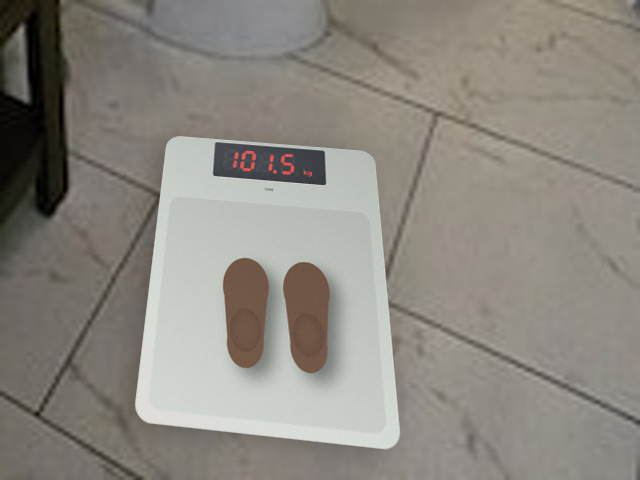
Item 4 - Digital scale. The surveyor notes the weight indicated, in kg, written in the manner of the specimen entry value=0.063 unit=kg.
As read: value=101.5 unit=kg
